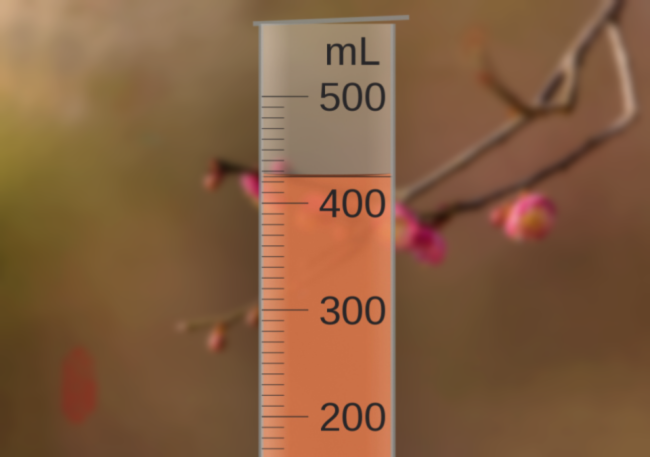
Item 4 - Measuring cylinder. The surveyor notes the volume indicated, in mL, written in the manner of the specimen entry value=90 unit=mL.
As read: value=425 unit=mL
